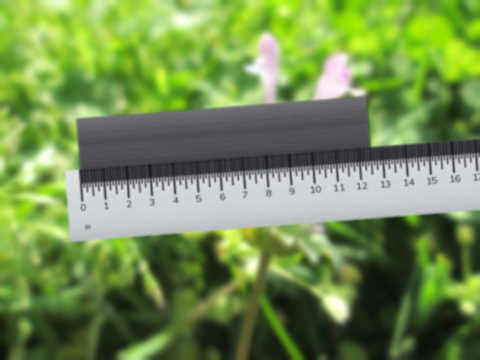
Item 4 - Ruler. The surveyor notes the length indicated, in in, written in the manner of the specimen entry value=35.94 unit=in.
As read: value=12.5 unit=in
